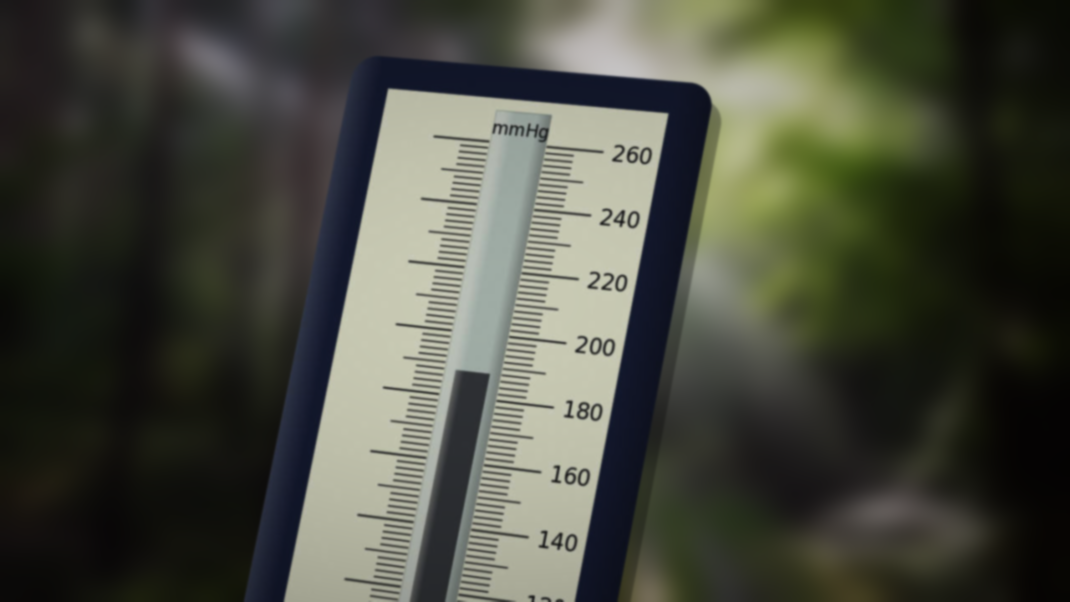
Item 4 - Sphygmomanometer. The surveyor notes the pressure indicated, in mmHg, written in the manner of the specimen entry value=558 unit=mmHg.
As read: value=188 unit=mmHg
